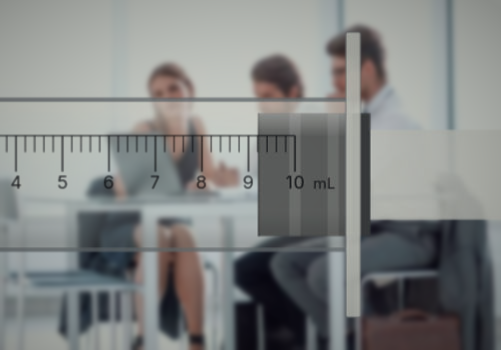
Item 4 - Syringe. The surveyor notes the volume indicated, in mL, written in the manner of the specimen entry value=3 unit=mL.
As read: value=9.2 unit=mL
